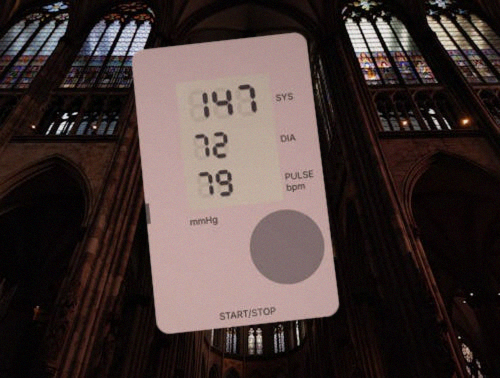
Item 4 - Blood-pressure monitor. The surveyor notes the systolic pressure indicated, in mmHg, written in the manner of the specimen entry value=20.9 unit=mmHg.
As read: value=147 unit=mmHg
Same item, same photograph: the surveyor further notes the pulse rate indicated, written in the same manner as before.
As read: value=79 unit=bpm
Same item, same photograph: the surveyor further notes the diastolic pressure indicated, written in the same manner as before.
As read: value=72 unit=mmHg
